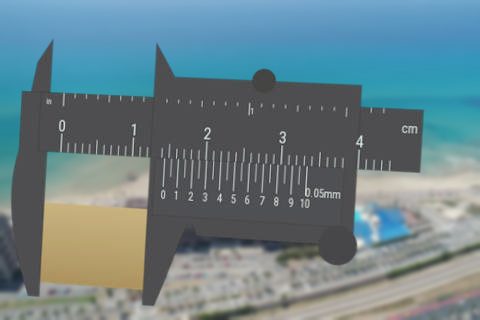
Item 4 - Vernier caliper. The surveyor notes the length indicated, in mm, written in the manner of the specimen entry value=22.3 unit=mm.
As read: value=14.4 unit=mm
